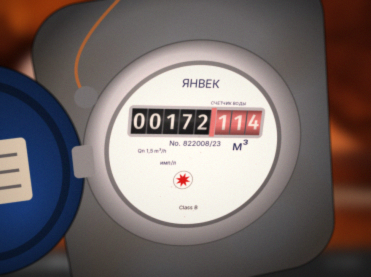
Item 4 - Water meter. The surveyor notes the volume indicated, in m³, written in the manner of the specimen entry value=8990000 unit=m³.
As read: value=172.114 unit=m³
